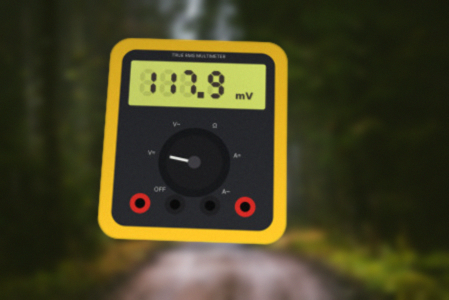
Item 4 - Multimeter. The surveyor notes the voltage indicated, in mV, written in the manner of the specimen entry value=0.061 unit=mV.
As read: value=117.9 unit=mV
